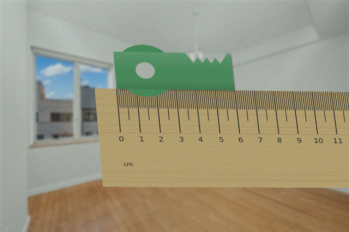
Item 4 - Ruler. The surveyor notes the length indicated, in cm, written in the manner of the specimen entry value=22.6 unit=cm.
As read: value=6 unit=cm
